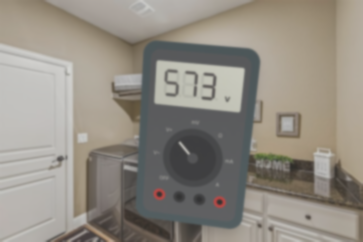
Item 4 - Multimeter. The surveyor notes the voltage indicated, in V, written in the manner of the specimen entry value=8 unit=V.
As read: value=573 unit=V
